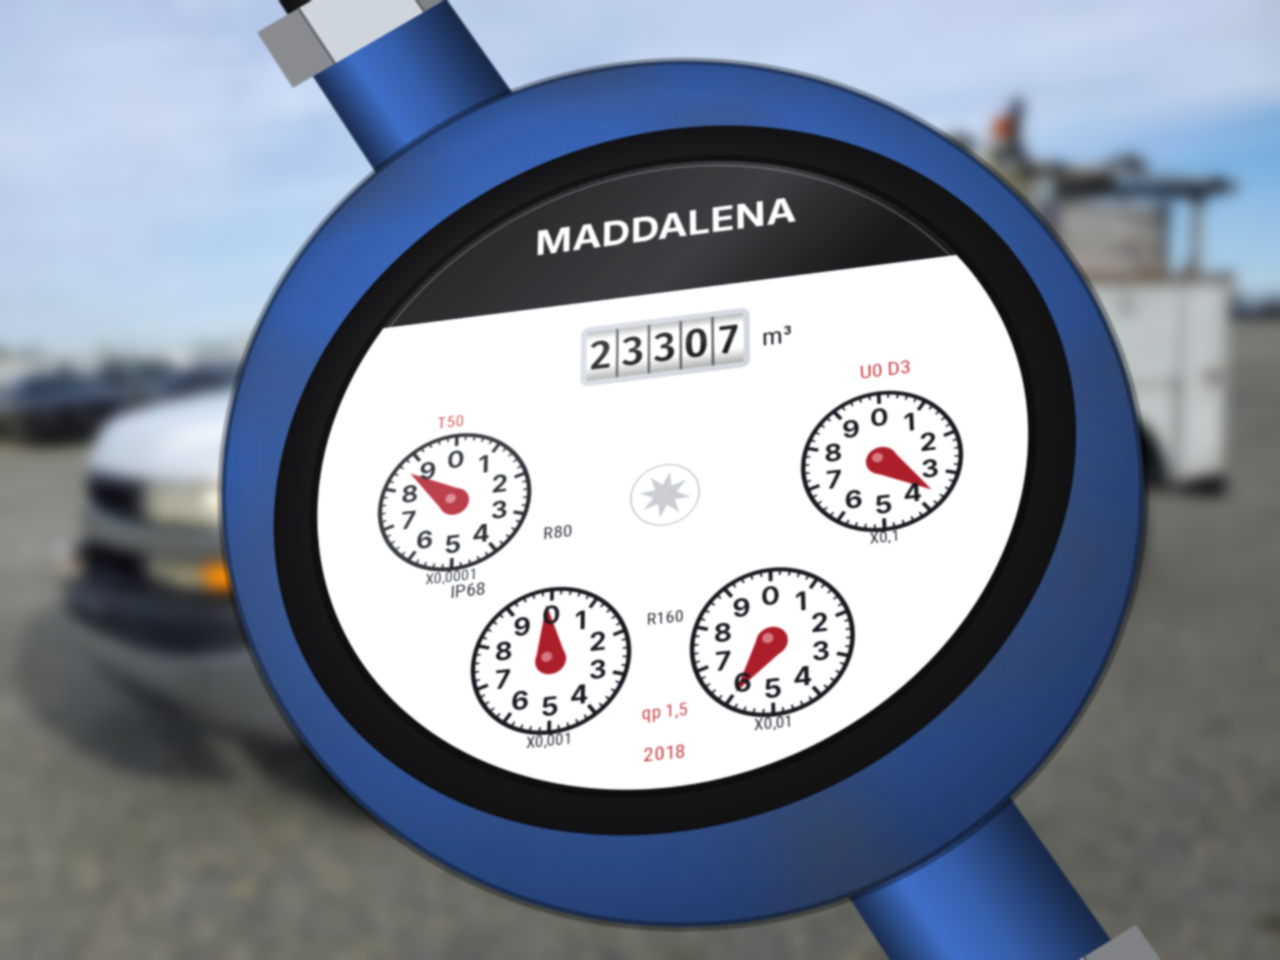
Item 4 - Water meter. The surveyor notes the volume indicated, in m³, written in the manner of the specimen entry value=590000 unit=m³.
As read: value=23307.3598 unit=m³
